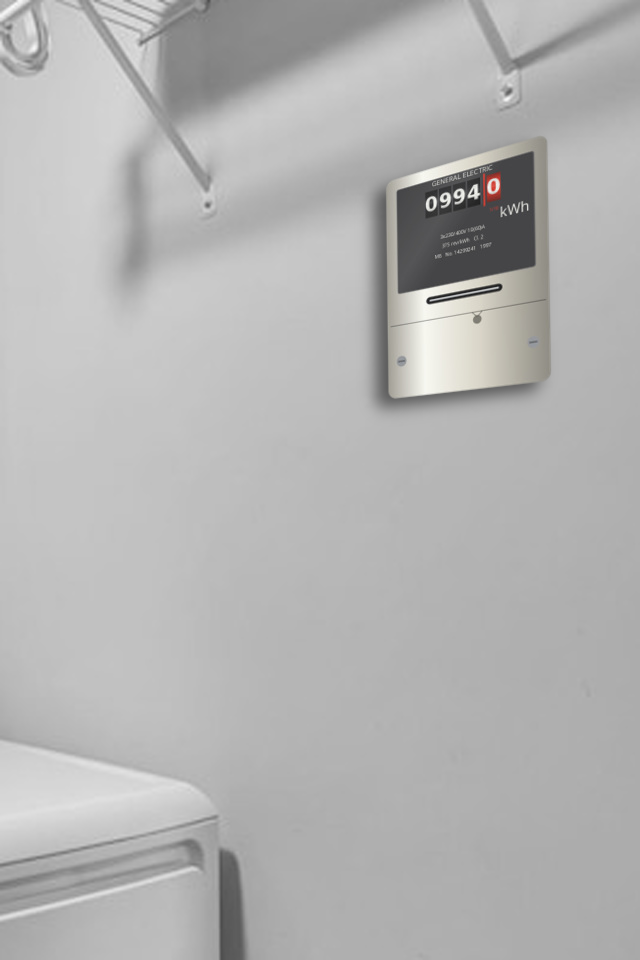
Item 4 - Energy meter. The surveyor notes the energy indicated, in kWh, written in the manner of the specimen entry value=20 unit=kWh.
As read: value=994.0 unit=kWh
